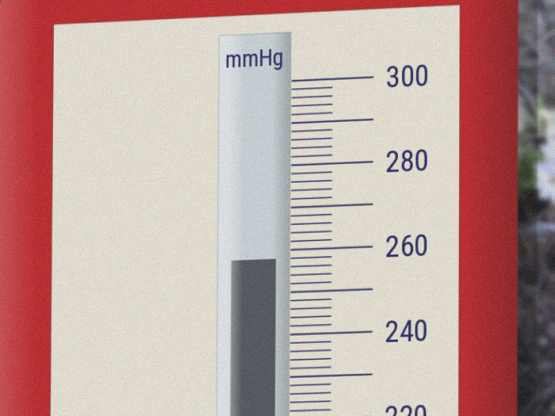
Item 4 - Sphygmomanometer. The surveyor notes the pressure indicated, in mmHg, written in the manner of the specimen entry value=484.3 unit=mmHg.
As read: value=258 unit=mmHg
